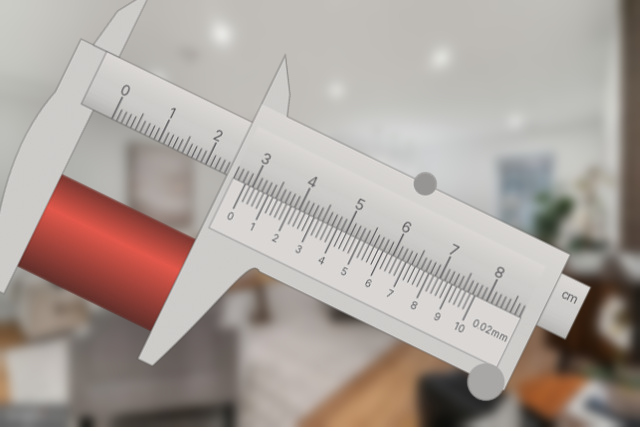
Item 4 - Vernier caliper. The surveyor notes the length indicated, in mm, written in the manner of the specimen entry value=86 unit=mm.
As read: value=28.5 unit=mm
